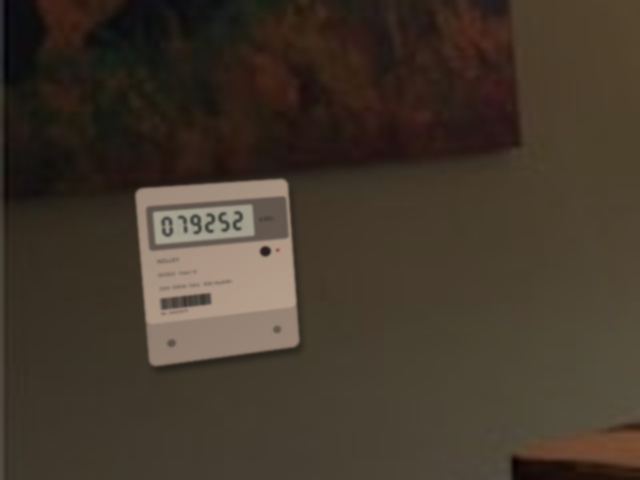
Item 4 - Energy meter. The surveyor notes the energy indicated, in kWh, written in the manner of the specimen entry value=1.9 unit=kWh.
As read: value=79252 unit=kWh
